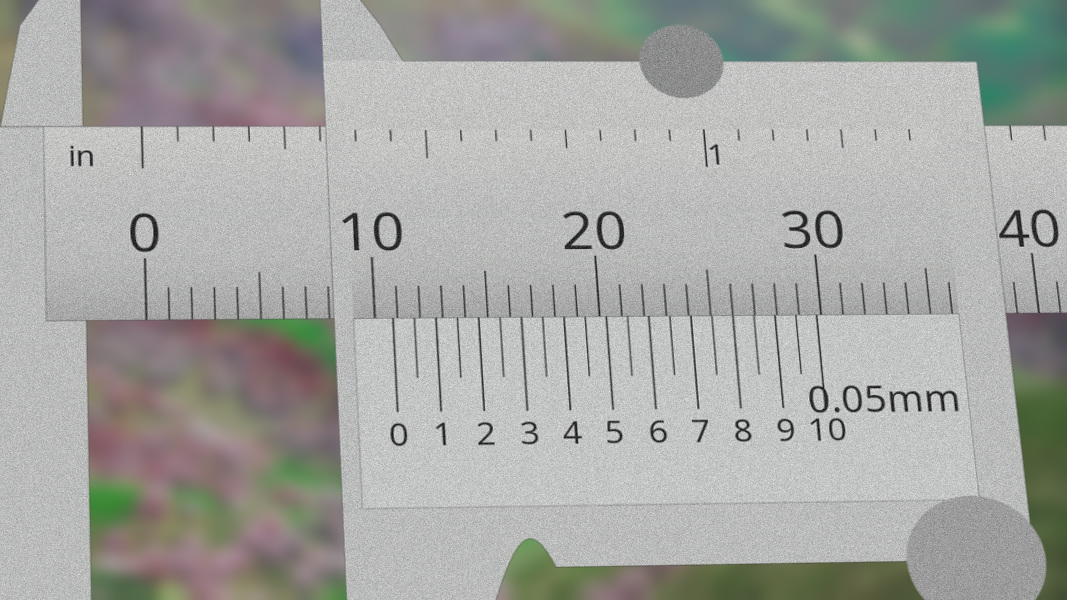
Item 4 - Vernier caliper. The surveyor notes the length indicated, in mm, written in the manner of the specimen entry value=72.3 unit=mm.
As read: value=10.8 unit=mm
